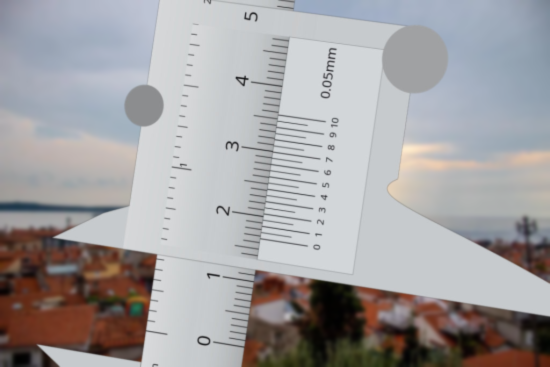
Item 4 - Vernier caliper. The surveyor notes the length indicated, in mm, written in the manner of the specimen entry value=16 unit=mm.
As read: value=16.6 unit=mm
